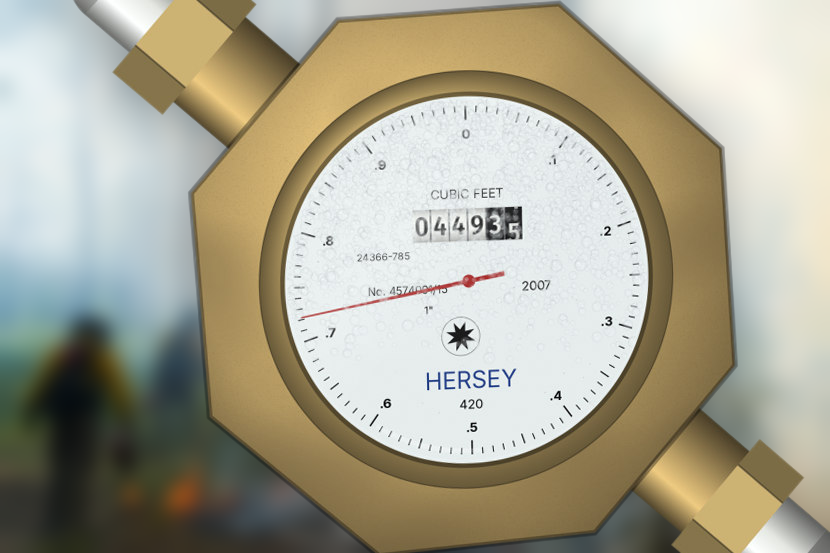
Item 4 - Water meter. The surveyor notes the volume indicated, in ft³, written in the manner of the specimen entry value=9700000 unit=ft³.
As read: value=44934.72 unit=ft³
